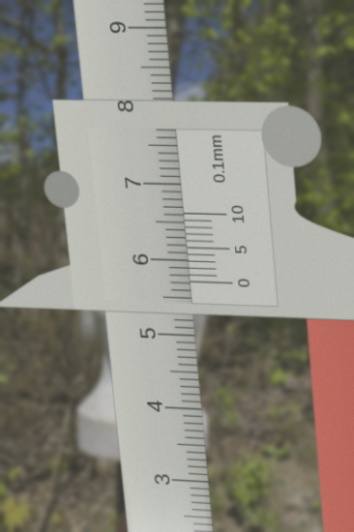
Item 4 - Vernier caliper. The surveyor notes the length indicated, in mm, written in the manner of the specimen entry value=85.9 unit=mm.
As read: value=57.2 unit=mm
